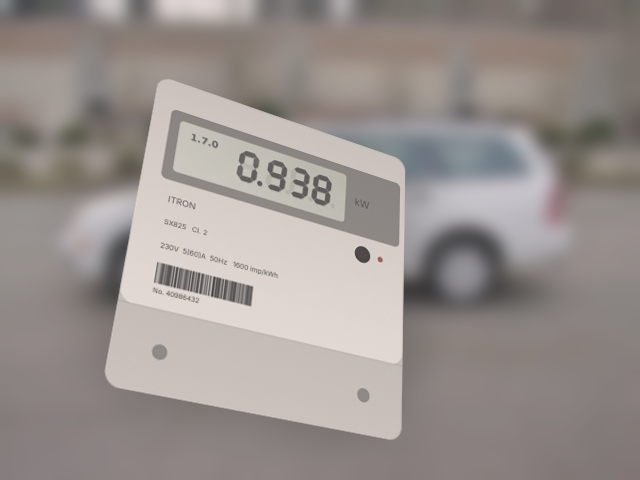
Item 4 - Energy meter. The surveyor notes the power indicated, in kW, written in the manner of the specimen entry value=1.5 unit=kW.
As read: value=0.938 unit=kW
